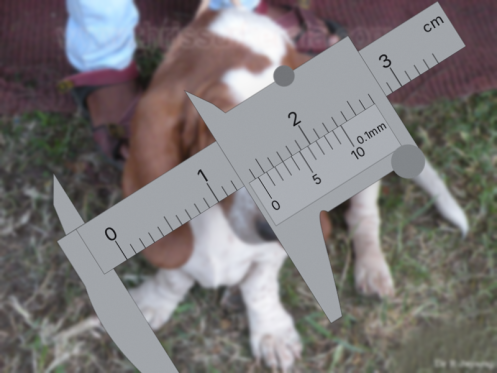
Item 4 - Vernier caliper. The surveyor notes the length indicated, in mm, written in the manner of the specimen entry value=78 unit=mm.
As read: value=14.3 unit=mm
